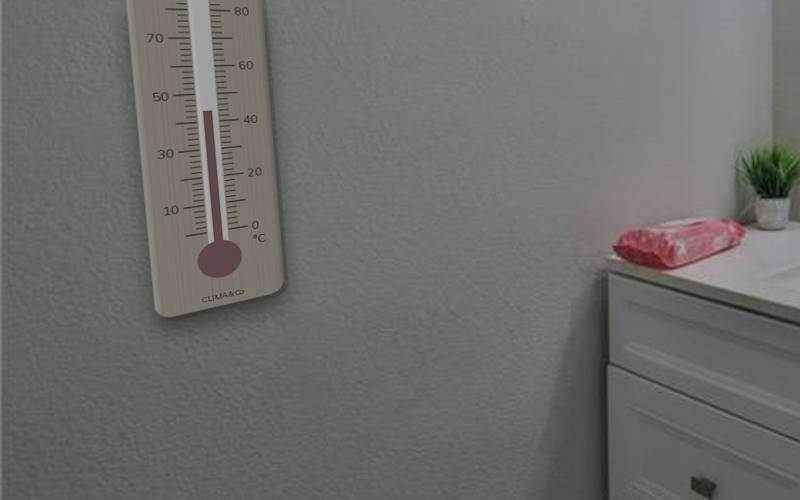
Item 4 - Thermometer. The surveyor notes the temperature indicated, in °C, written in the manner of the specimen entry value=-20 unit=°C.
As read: value=44 unit=°C
